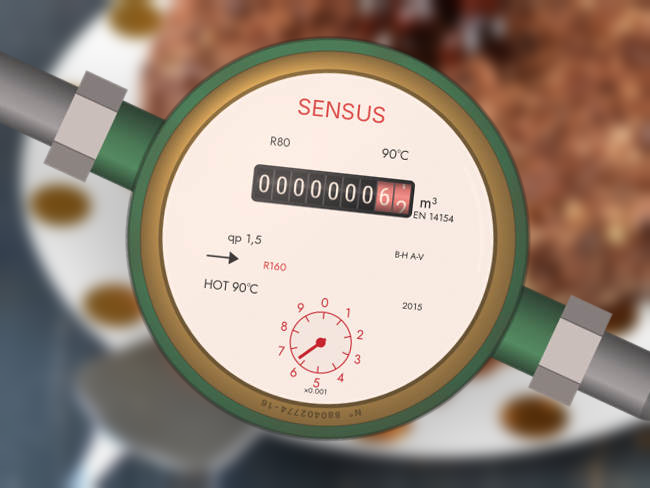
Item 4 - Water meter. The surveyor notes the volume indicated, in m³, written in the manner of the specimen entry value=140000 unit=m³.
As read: value=0.616 unit=m³
